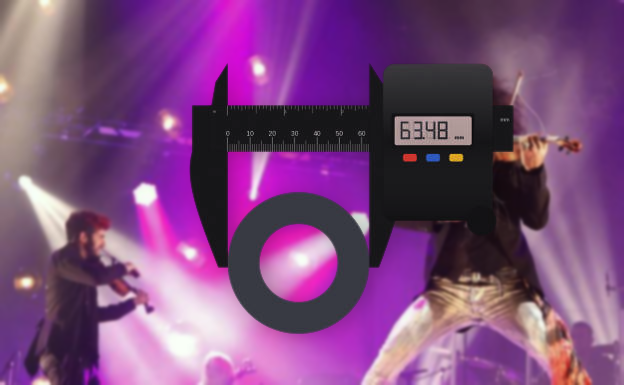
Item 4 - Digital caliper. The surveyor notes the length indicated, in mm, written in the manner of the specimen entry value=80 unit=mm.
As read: value=63.48 unit=mm
